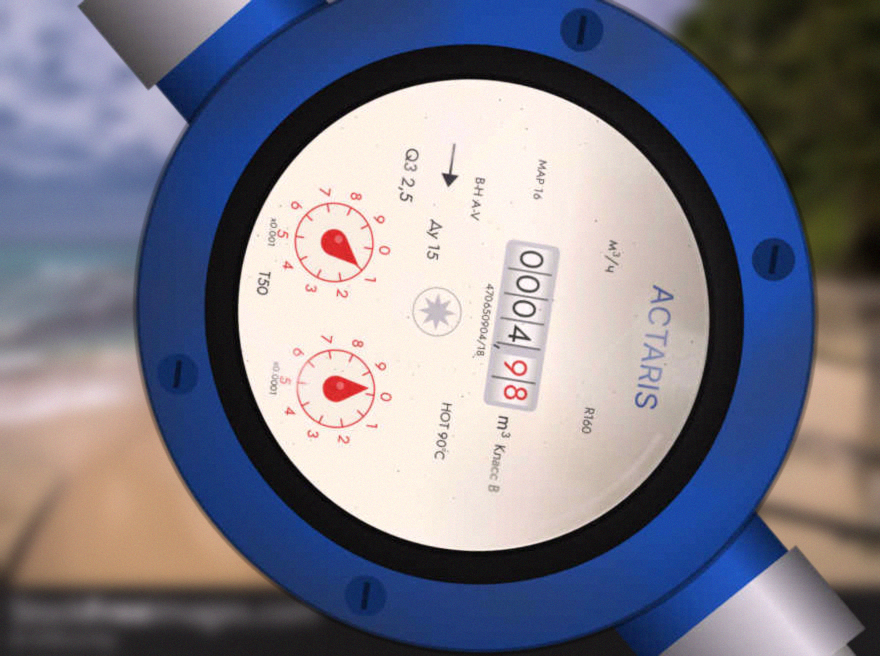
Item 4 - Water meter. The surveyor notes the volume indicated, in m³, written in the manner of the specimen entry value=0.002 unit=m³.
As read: value=4.9809 unit=m³
